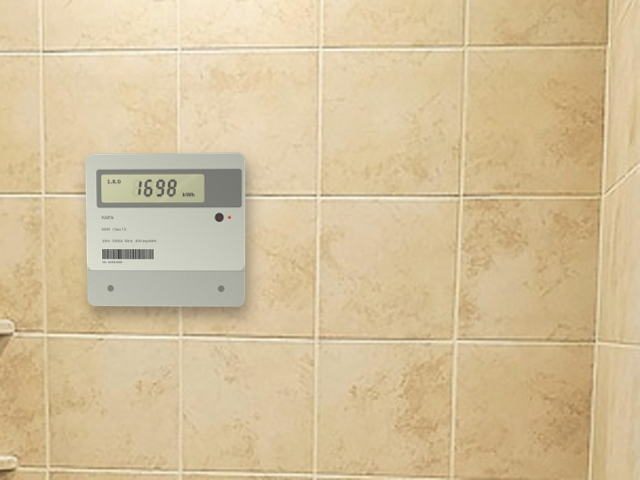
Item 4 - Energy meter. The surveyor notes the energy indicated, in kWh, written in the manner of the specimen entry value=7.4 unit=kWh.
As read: value=1698 unit=kWh
